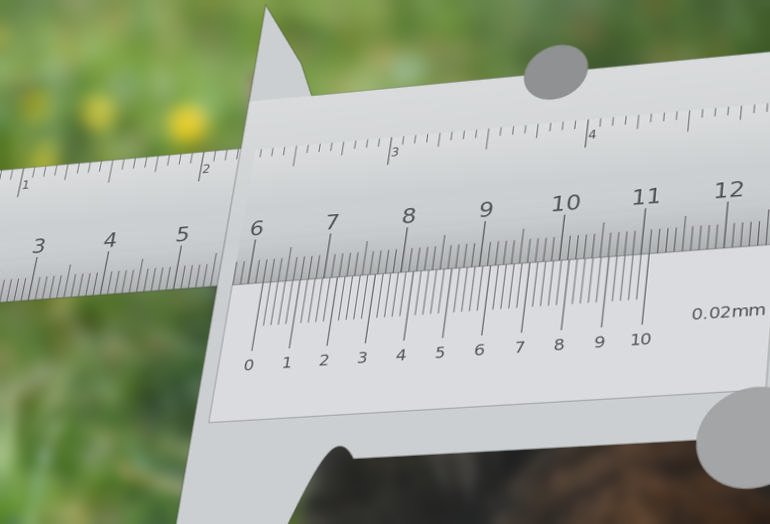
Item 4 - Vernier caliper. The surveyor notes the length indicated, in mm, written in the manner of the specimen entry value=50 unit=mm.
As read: value=62.0 unit=mm
